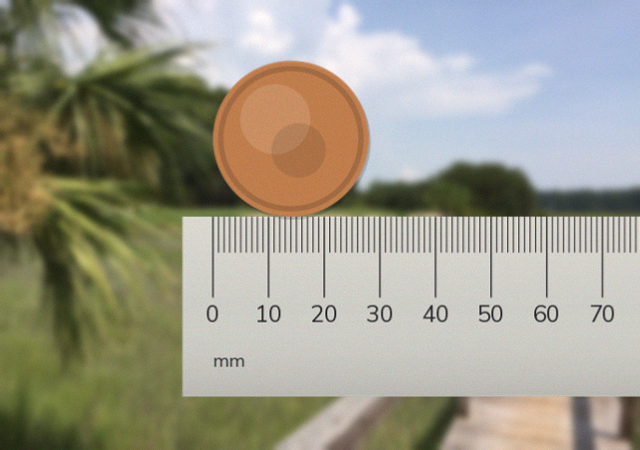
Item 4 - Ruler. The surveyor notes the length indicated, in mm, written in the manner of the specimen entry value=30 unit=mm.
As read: value=28 unit=mm
